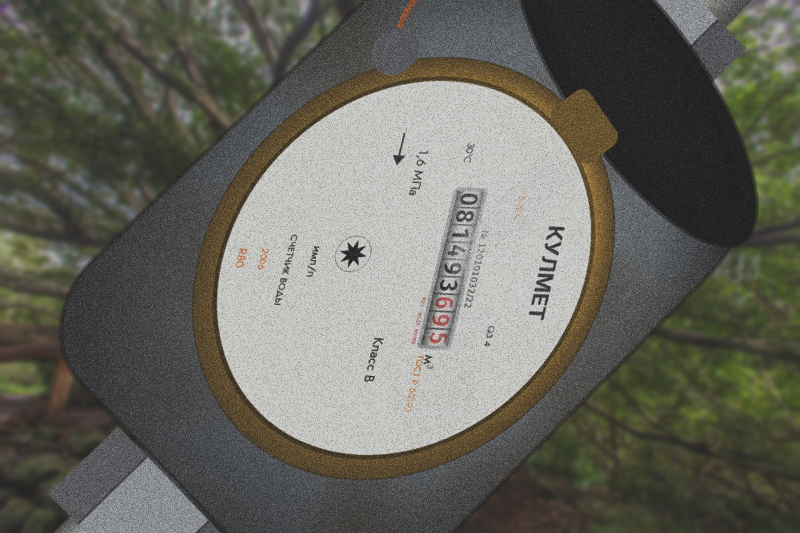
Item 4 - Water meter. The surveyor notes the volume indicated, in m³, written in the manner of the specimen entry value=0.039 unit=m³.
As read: value=81493.695 unit=m³
